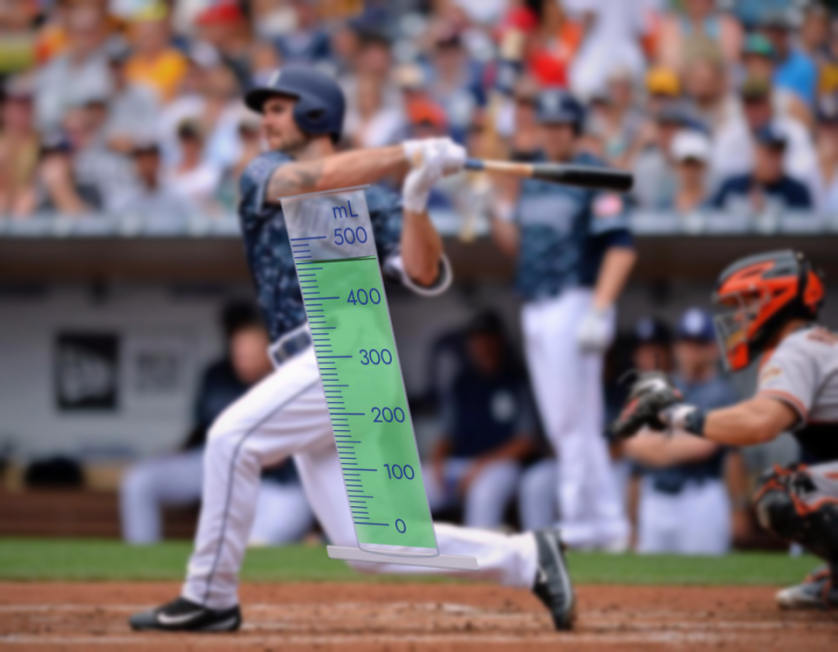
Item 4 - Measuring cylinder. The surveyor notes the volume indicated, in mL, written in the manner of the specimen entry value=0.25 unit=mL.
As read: value=460 unit=mL
